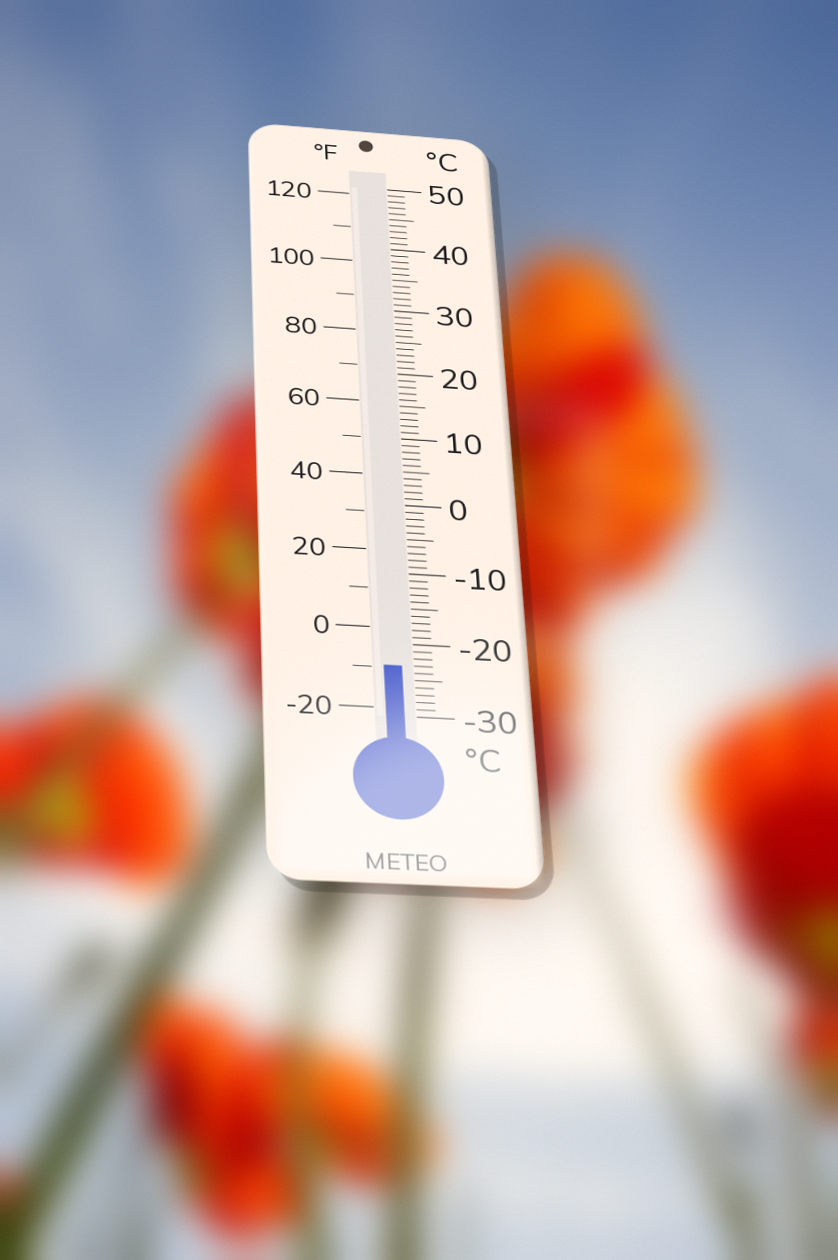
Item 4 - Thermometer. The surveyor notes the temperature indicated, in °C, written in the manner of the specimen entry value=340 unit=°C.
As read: value=-23 unit=°C
